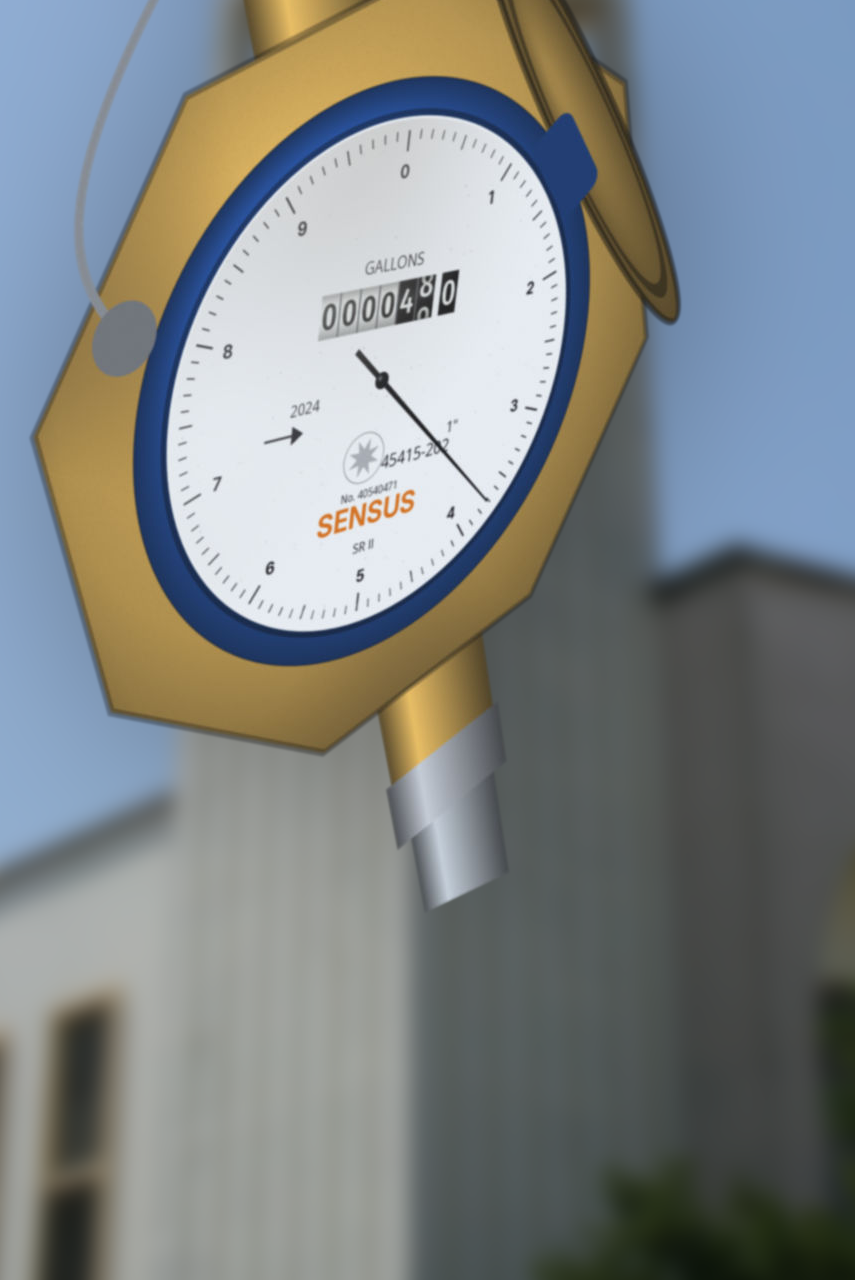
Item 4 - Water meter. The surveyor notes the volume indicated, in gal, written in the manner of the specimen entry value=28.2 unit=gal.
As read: value=483.7 unit=gal
